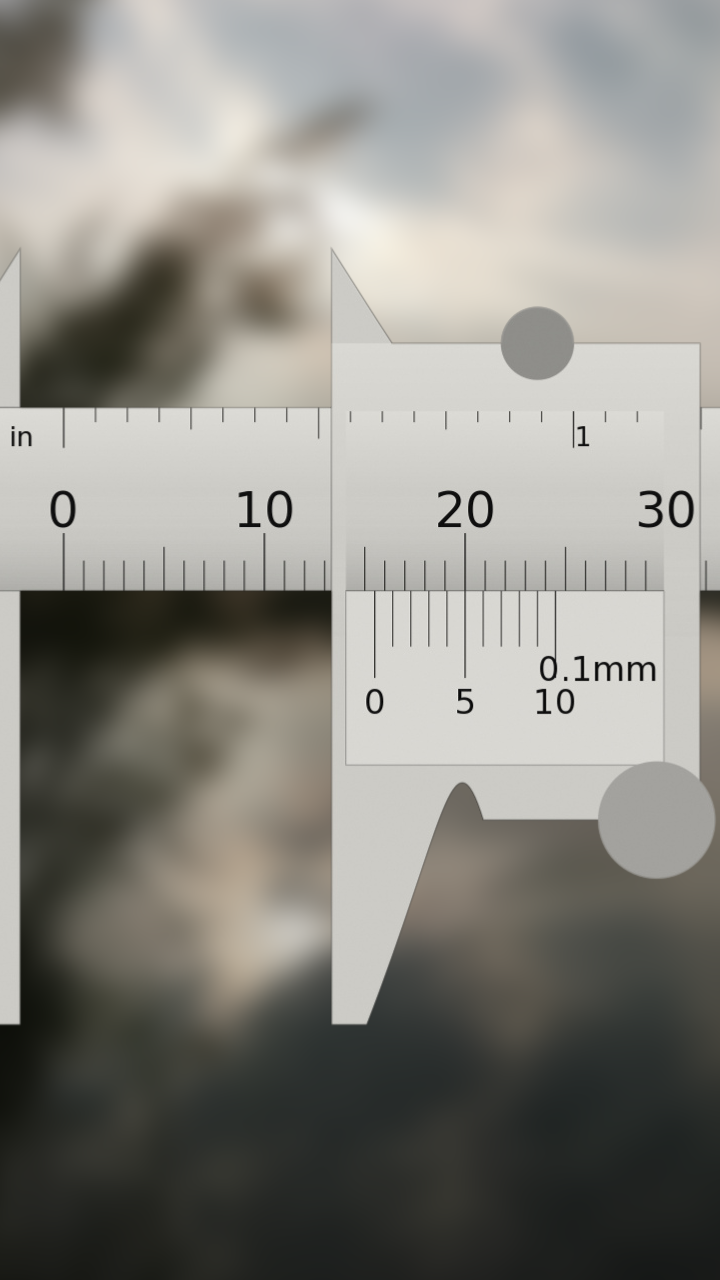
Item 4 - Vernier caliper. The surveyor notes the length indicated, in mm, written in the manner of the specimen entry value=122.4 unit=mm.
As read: value=15.5 unit=mm
